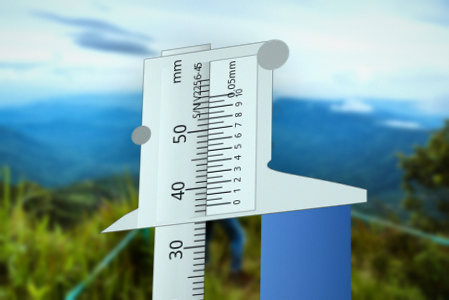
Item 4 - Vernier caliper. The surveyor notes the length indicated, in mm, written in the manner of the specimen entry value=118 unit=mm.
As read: value=36.8 unit=mm
